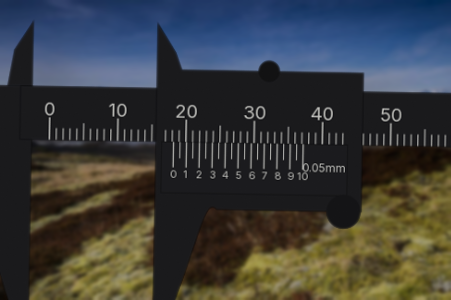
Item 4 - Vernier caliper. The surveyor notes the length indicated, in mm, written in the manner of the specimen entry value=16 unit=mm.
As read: value=18.2 unit=mm
